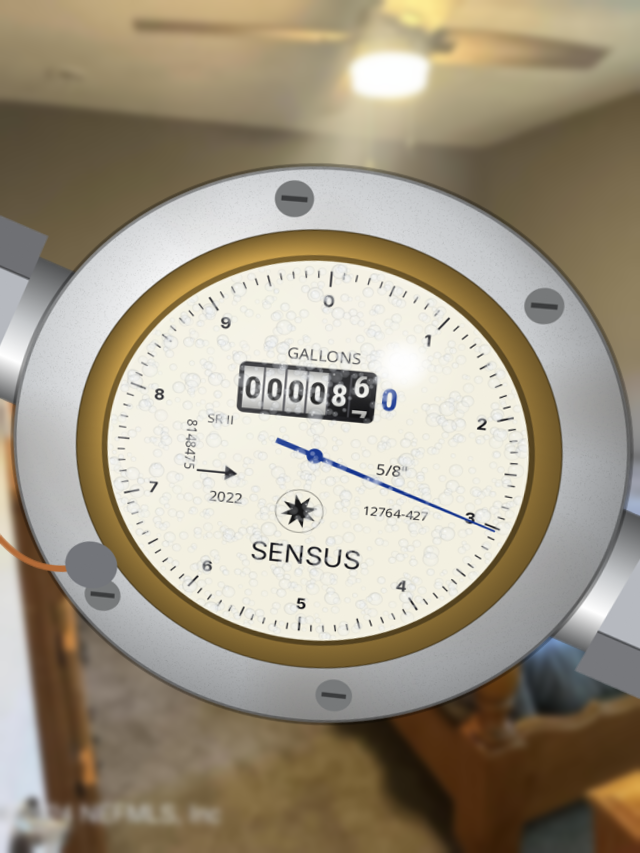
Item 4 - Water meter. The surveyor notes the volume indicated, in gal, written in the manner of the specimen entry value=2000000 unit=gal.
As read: value=863.0 unit=gal
